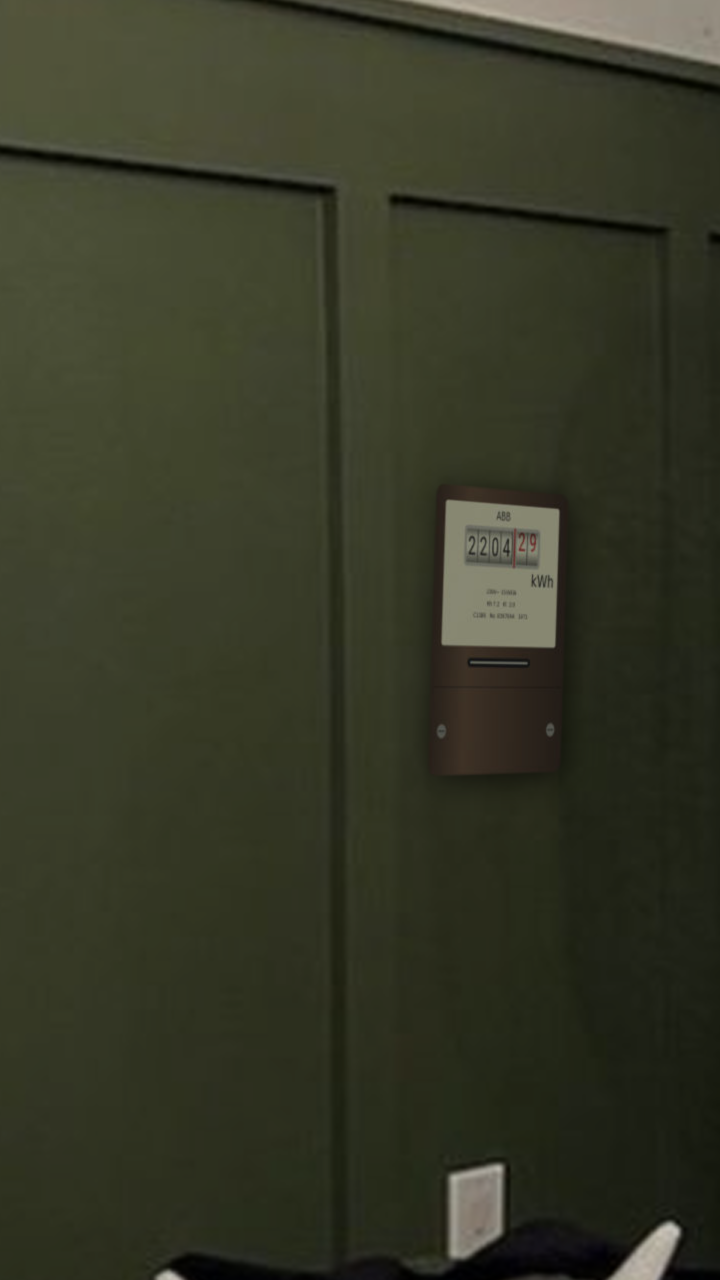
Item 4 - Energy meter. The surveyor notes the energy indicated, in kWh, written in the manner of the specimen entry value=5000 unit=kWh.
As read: value=2204.29 unit=kWh
